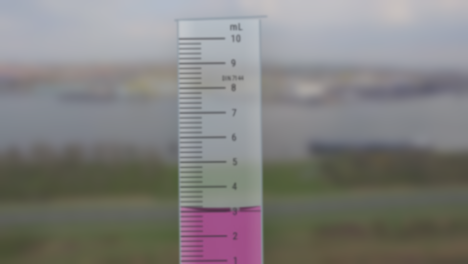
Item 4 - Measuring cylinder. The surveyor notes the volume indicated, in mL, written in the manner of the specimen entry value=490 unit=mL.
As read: value=3 unit=mL
